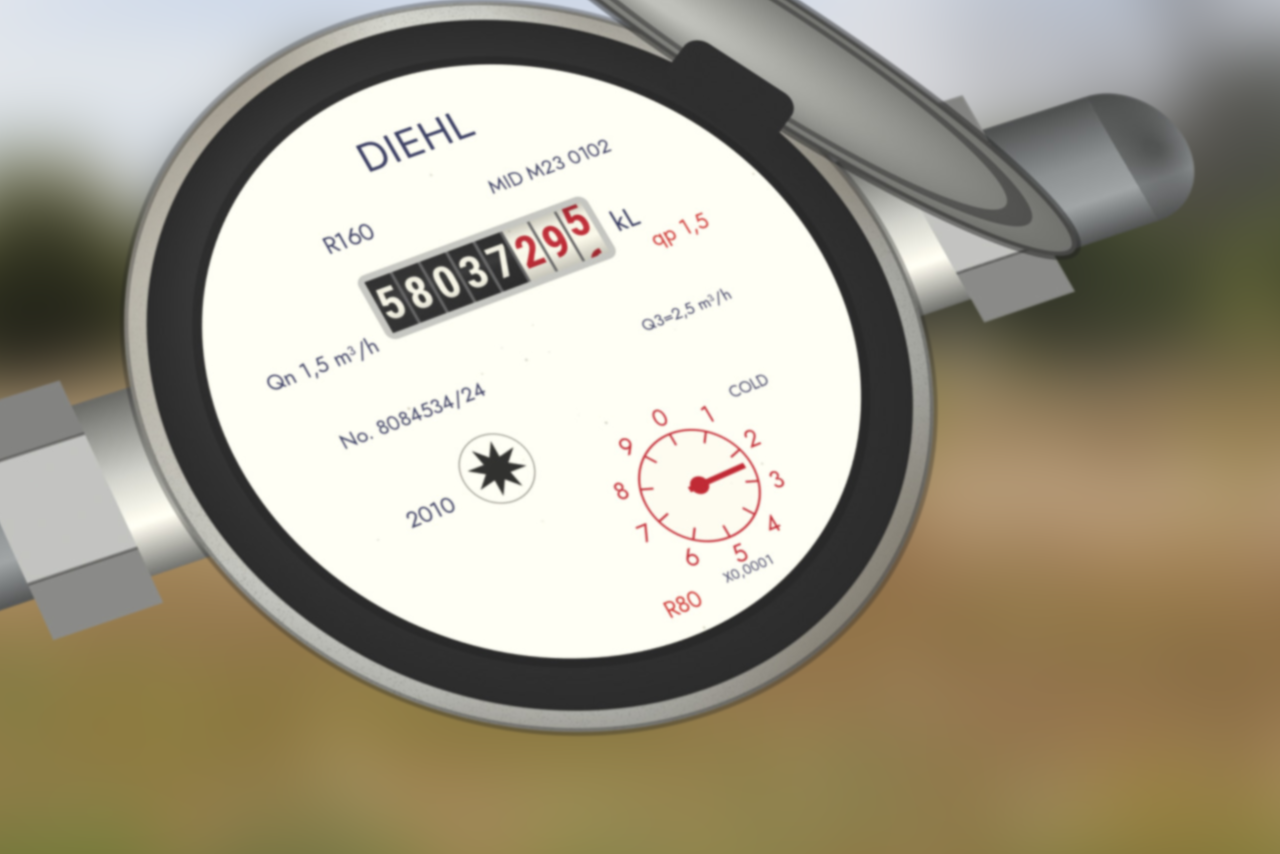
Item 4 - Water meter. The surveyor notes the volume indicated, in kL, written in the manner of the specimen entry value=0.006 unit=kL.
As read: value=58037.2952 unit=kL
